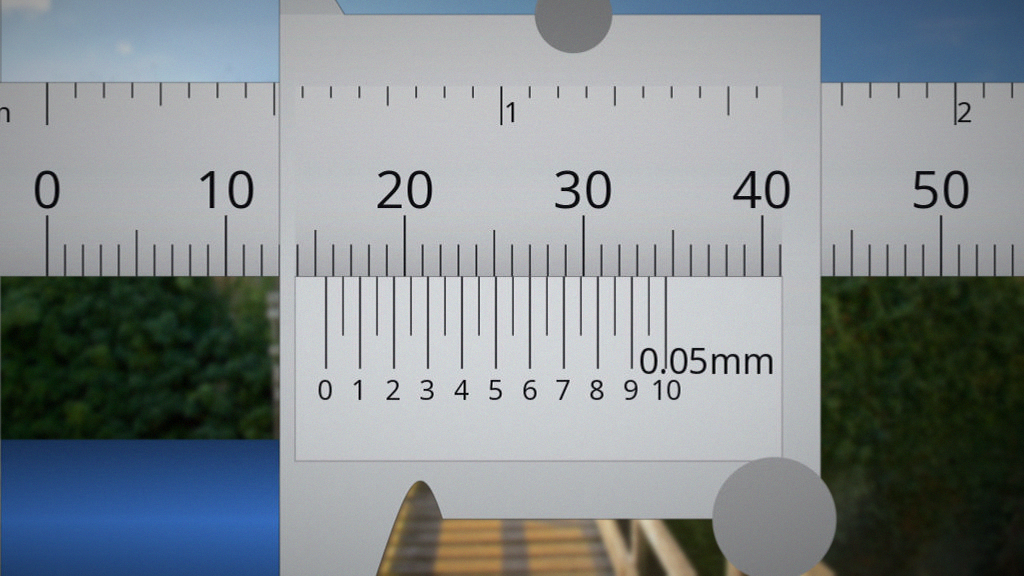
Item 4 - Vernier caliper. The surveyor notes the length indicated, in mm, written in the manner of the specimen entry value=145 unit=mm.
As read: value=15.6 unit=mm
